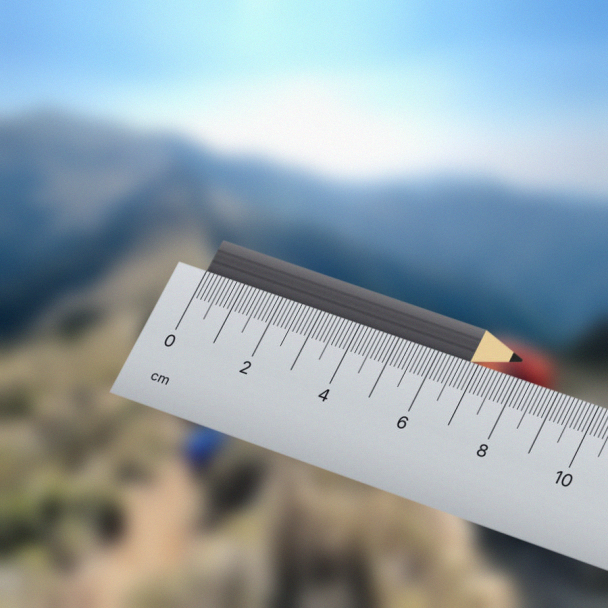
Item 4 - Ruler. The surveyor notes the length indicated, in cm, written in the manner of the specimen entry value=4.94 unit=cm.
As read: value=7.9 unit=cm
